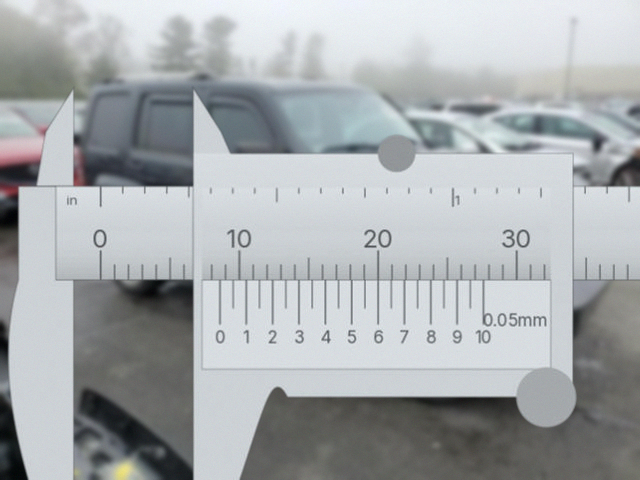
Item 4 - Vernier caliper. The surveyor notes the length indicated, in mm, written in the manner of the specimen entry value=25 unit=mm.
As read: value=8.6 unit=mm
